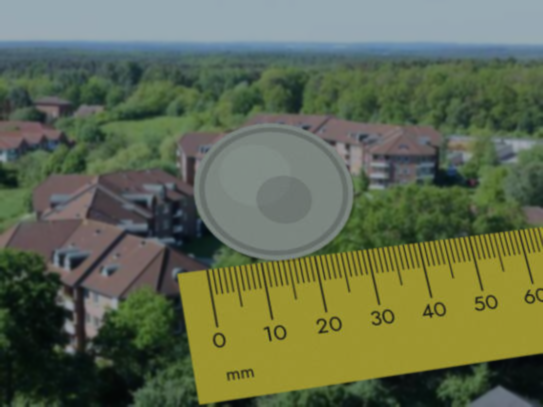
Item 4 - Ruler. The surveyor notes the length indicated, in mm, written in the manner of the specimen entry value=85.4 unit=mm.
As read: value=30 unit=mm
